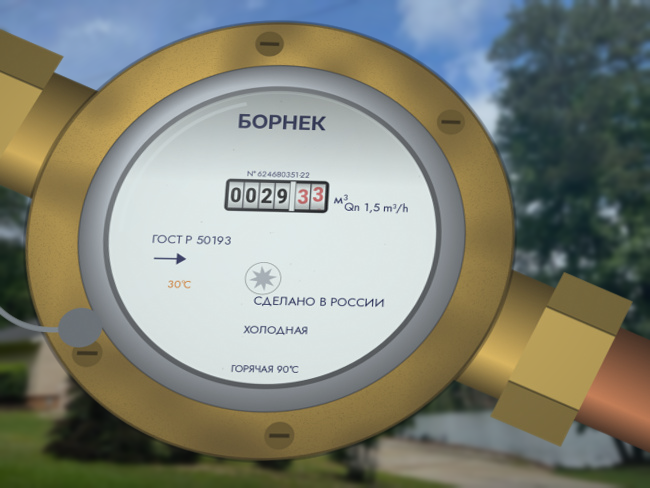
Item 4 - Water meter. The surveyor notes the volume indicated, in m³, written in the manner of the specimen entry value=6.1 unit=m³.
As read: value=29.33 unit=m³
